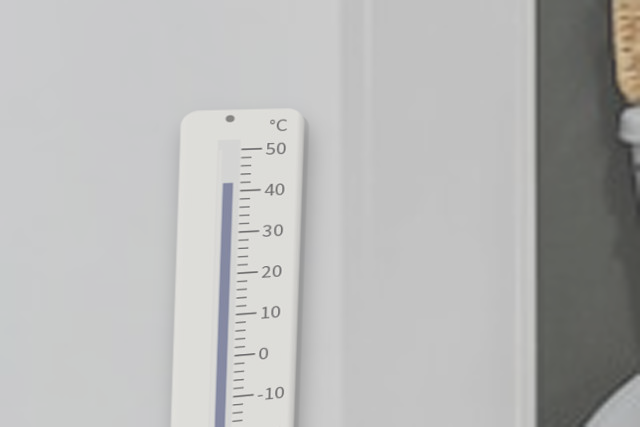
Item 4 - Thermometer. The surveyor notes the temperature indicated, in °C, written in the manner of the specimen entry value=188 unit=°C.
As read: value=42 unit=°C
